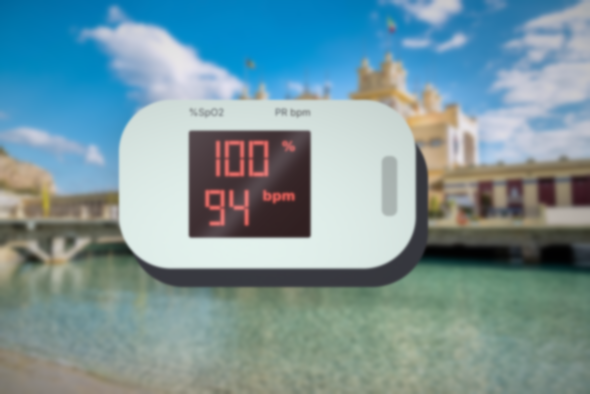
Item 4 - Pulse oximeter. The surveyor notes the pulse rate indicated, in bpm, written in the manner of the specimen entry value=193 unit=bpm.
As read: value=94 unit=bpm
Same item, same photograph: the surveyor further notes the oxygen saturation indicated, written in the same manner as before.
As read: value=100 unit=%
